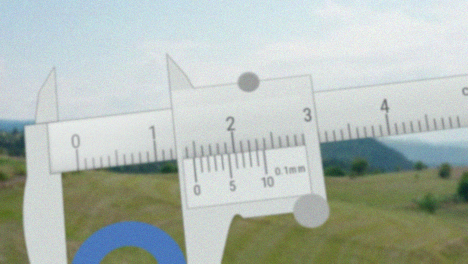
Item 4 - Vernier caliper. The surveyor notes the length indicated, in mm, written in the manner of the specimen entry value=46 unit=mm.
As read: value=14.8 unit=mm
